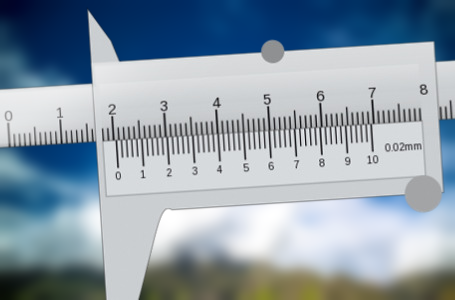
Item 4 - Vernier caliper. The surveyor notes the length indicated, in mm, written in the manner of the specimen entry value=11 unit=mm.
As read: value=20.5 unit=mm
